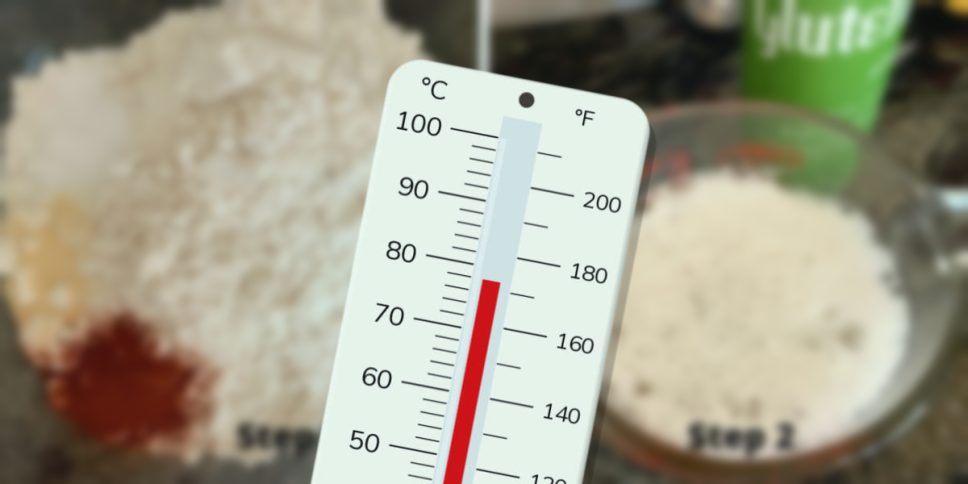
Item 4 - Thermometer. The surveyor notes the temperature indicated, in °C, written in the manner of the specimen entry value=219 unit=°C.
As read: value=78 unit=°C
